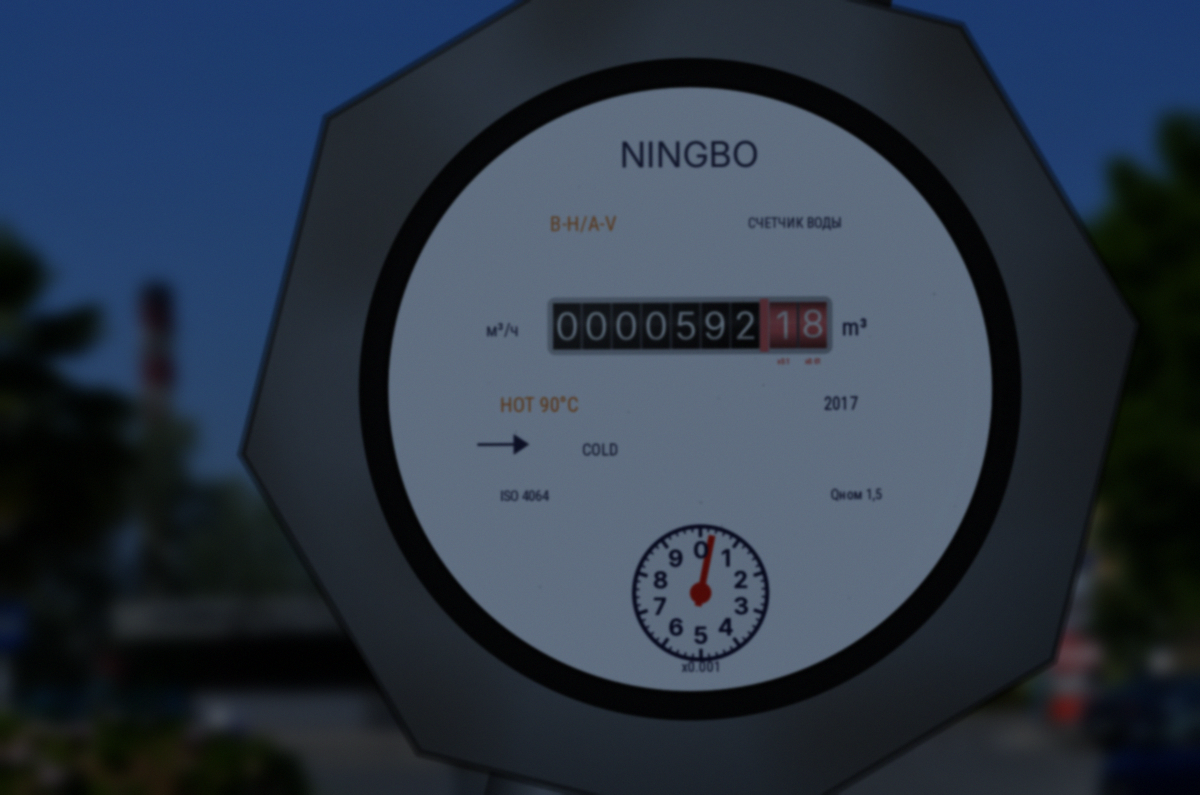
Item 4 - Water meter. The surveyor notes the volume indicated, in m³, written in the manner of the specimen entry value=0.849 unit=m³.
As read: value=592.180 unit=m³
